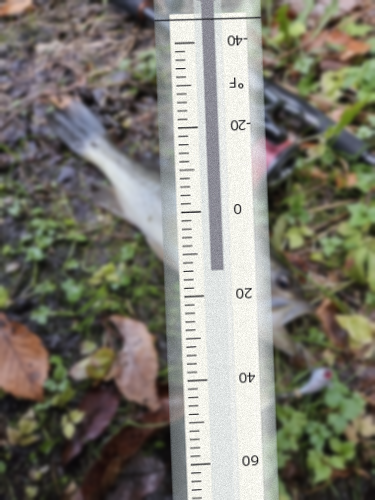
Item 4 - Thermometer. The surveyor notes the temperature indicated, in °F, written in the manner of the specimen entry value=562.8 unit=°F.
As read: value=14 unit=°F
